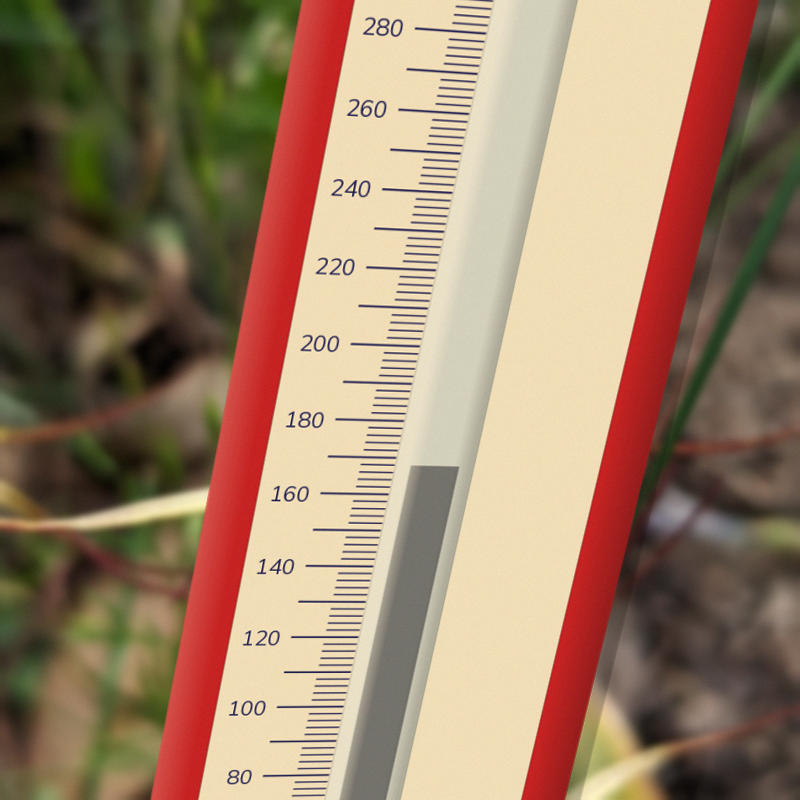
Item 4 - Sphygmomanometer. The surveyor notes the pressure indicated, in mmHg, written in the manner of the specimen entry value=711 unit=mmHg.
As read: value=168 unit=mmHg
